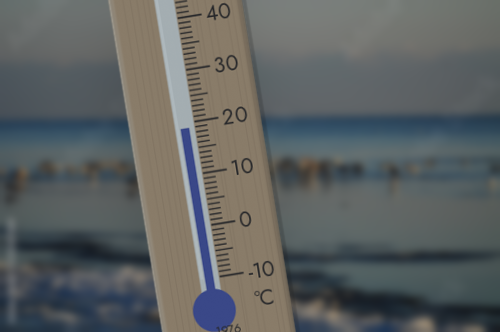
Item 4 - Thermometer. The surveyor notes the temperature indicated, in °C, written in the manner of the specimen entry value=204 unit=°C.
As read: value=19 unit=°C
